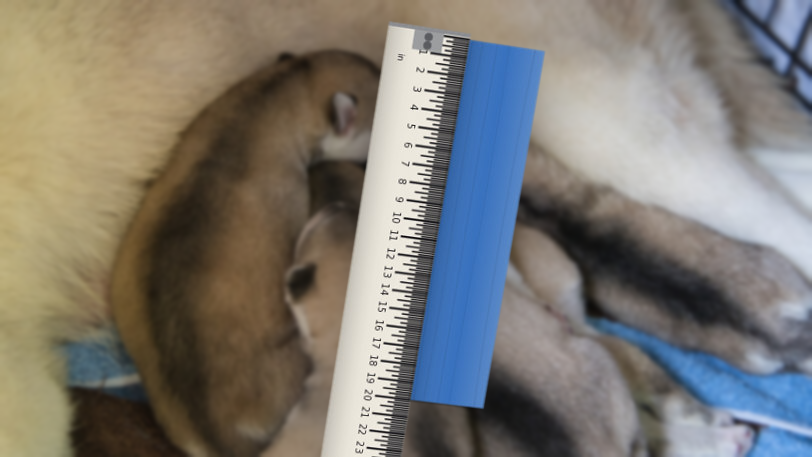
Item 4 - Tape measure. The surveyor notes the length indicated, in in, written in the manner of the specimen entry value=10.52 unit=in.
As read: value=20 unit=in
